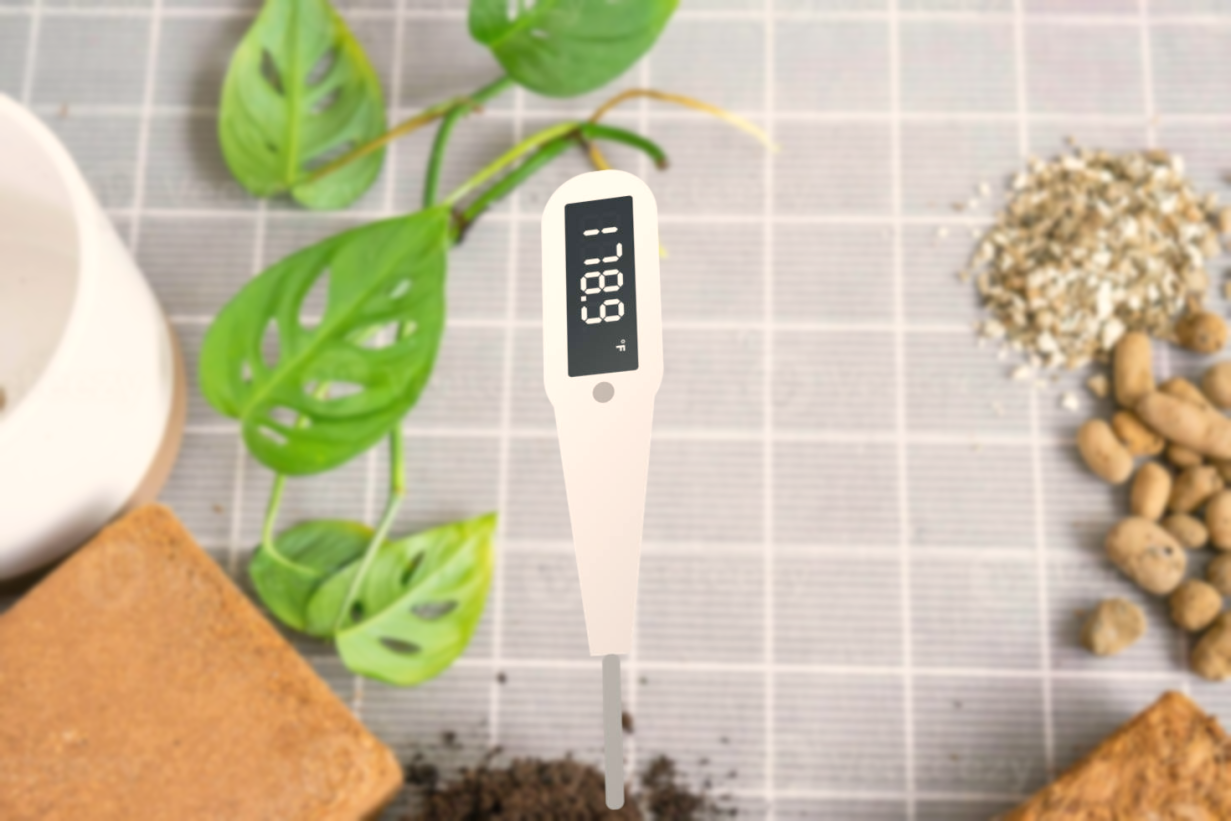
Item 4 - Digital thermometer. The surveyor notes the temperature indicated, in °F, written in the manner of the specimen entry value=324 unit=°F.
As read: value=178.9 unit=°F
